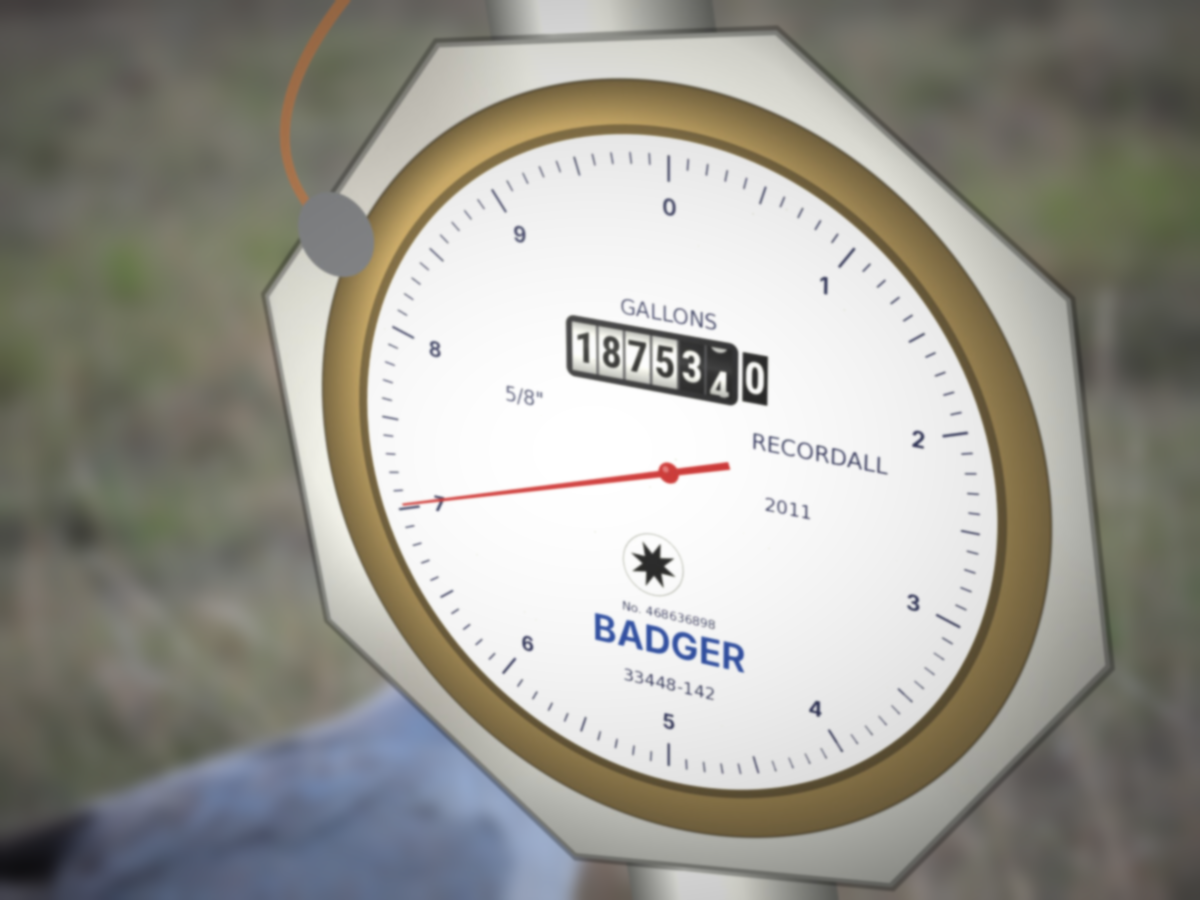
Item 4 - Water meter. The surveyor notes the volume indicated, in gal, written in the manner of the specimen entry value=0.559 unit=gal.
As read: value=1875337.0 unit=gal
